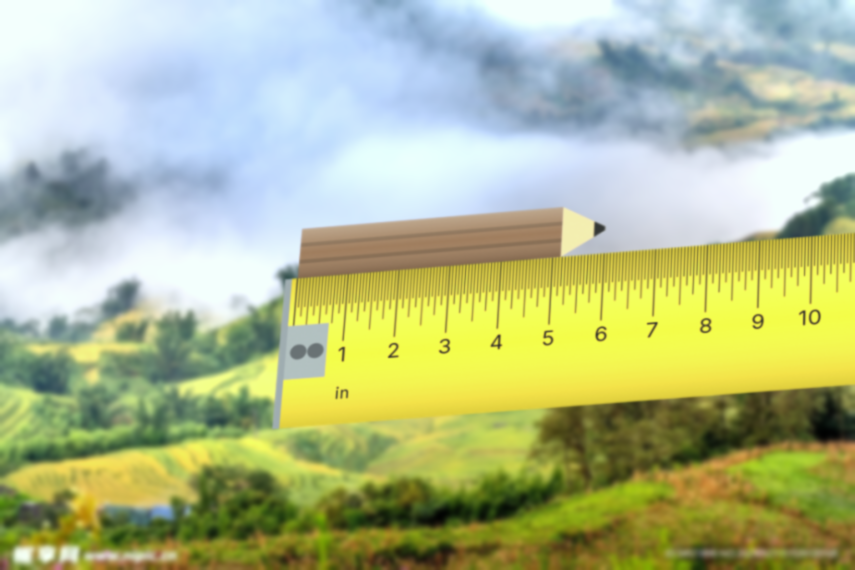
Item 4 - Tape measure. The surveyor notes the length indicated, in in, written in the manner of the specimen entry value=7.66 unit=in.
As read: value=6 unit=in
